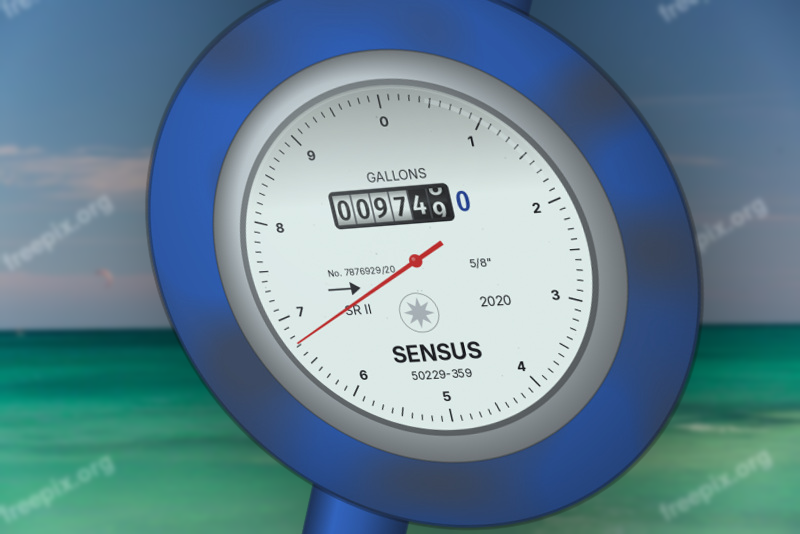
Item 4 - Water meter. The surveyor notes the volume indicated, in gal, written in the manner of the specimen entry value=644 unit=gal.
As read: value=97486.7 unit=gal
